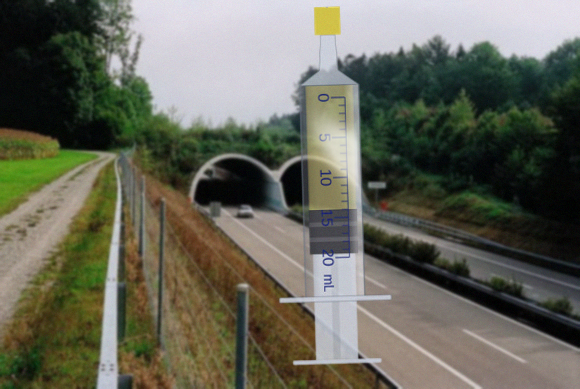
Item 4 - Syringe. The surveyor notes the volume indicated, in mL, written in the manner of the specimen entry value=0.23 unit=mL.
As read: value=14 unit=mL
